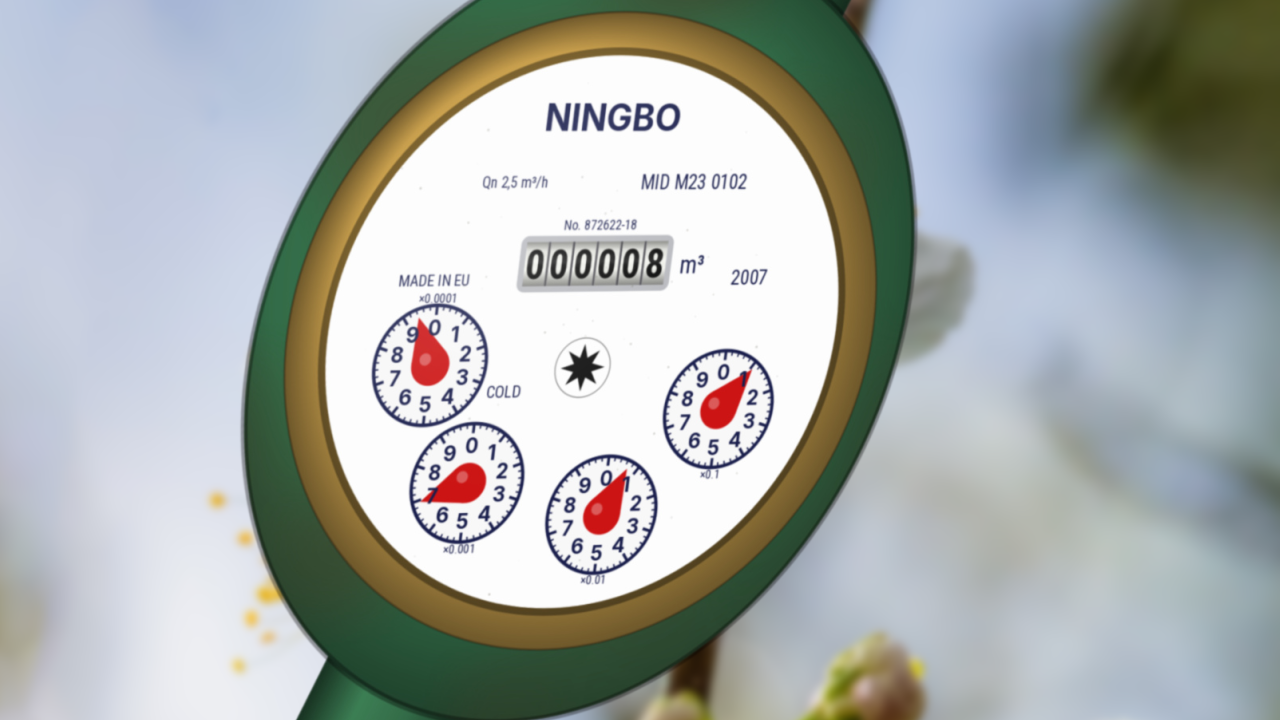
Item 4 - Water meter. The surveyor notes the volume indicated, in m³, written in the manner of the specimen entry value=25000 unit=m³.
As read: value=8.1069 unit=m³
